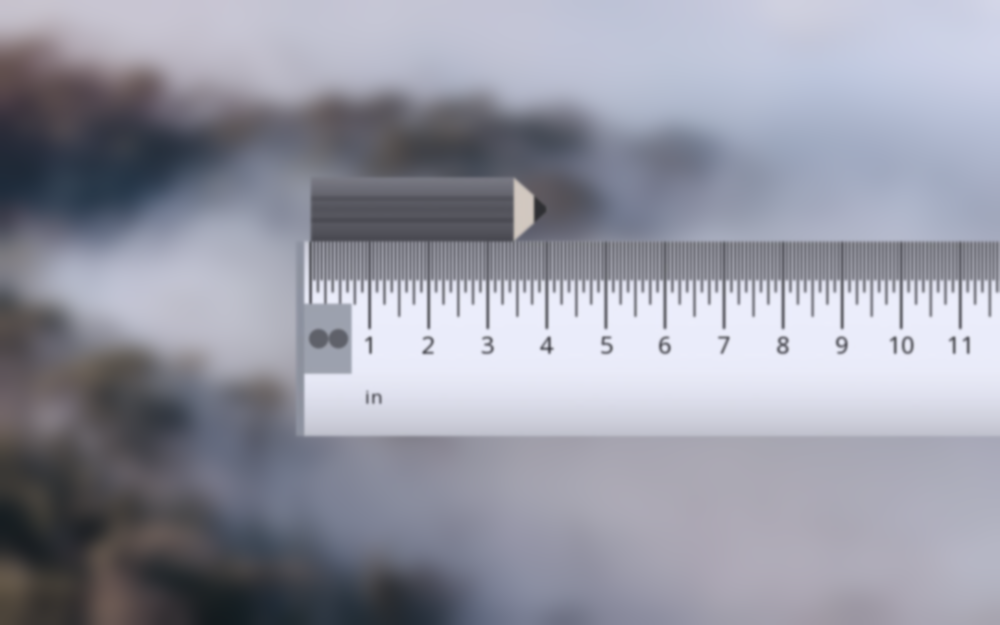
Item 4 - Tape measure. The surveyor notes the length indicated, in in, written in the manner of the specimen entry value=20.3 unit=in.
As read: value=4 unit=in
